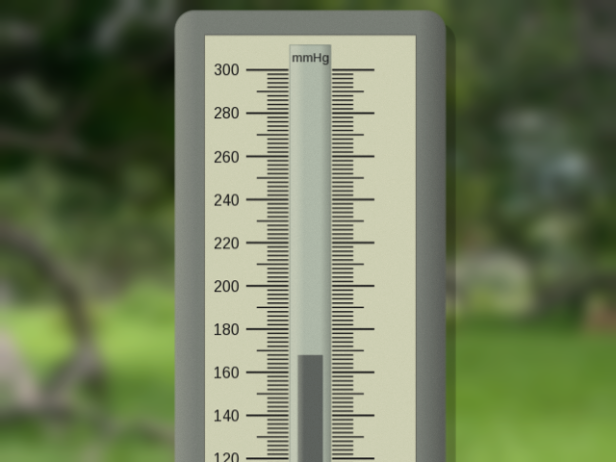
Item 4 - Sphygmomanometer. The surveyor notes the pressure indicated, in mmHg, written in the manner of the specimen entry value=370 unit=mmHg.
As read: value=168 unit=mmHg
